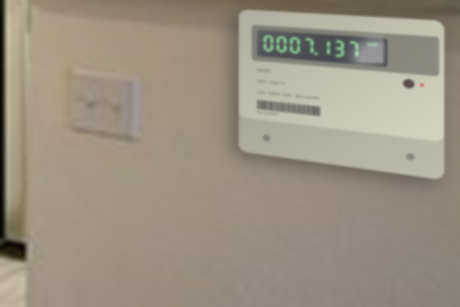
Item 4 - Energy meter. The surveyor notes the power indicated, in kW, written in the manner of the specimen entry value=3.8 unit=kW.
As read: value=7.137 unit=kW
